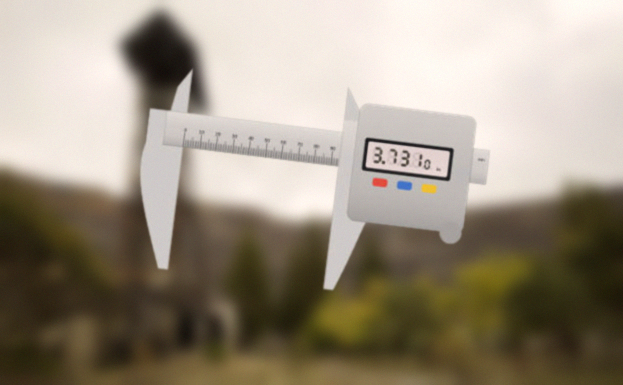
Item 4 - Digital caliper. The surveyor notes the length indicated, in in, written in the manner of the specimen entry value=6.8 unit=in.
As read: value=3.7310 unit=in
